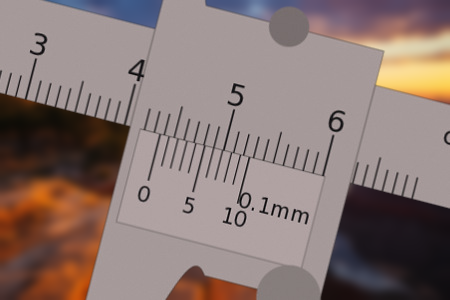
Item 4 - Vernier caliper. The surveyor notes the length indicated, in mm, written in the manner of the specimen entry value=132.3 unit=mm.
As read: value=43.6 unit=mm
